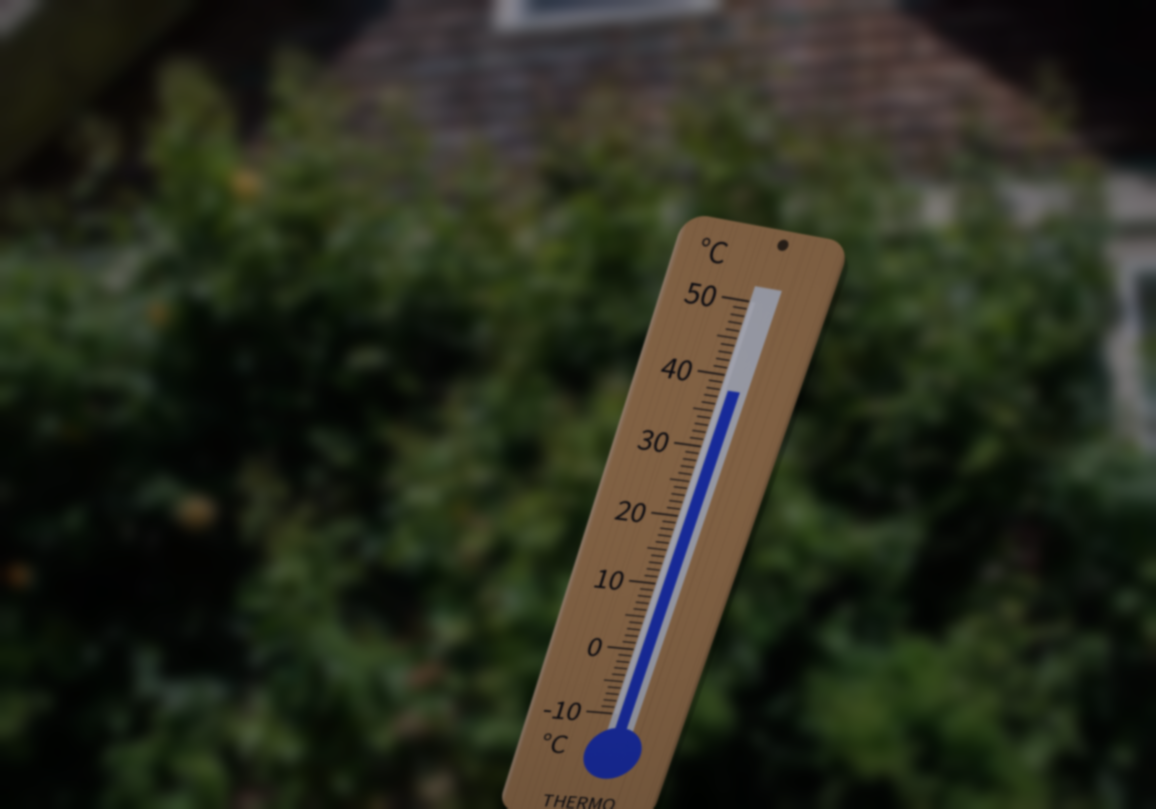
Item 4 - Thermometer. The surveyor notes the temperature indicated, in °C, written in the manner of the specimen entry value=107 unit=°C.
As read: value=38 unit=°C
